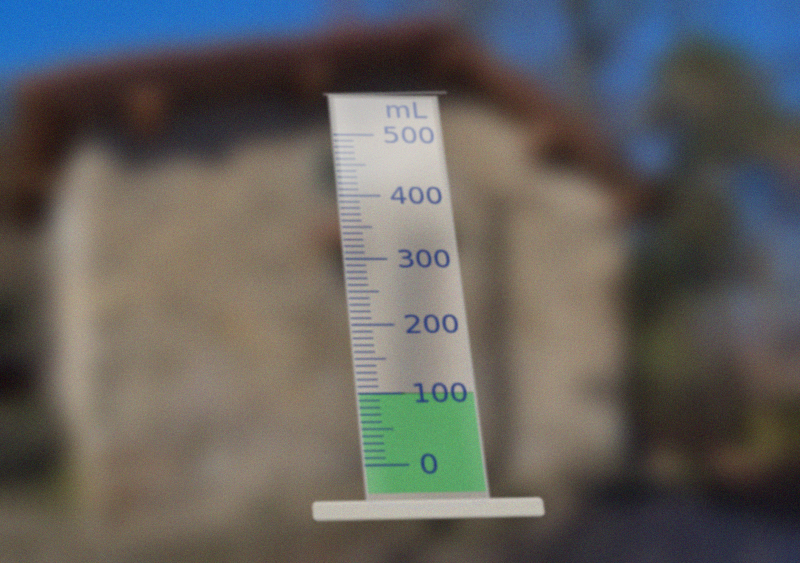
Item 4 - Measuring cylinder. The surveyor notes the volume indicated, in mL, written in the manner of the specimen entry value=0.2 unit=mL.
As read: value=100 unit=mL
